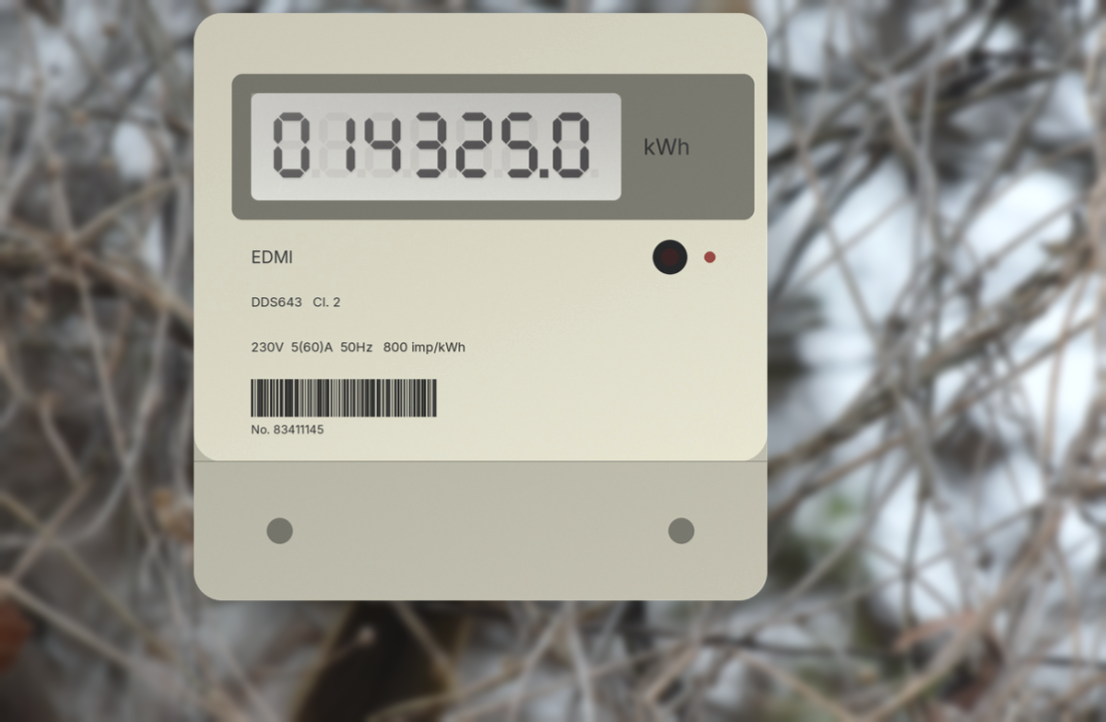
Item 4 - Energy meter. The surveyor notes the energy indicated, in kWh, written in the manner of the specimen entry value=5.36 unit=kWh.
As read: value=14325.0 unit=kWh
